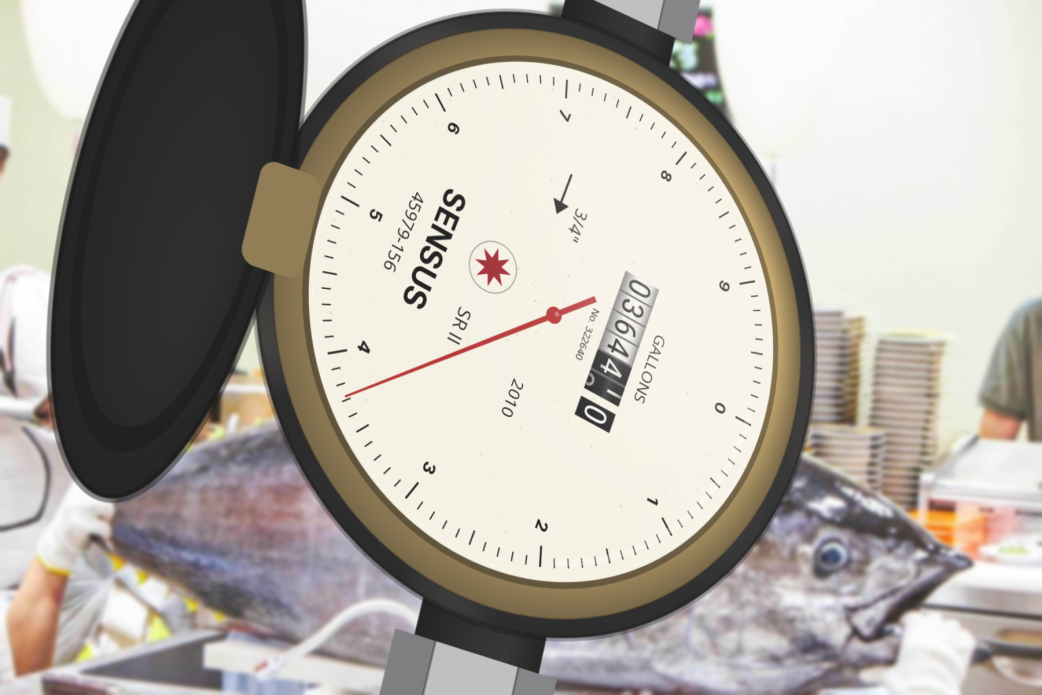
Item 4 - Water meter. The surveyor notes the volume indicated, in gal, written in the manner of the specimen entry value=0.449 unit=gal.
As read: value=364413.7 unit=gal
